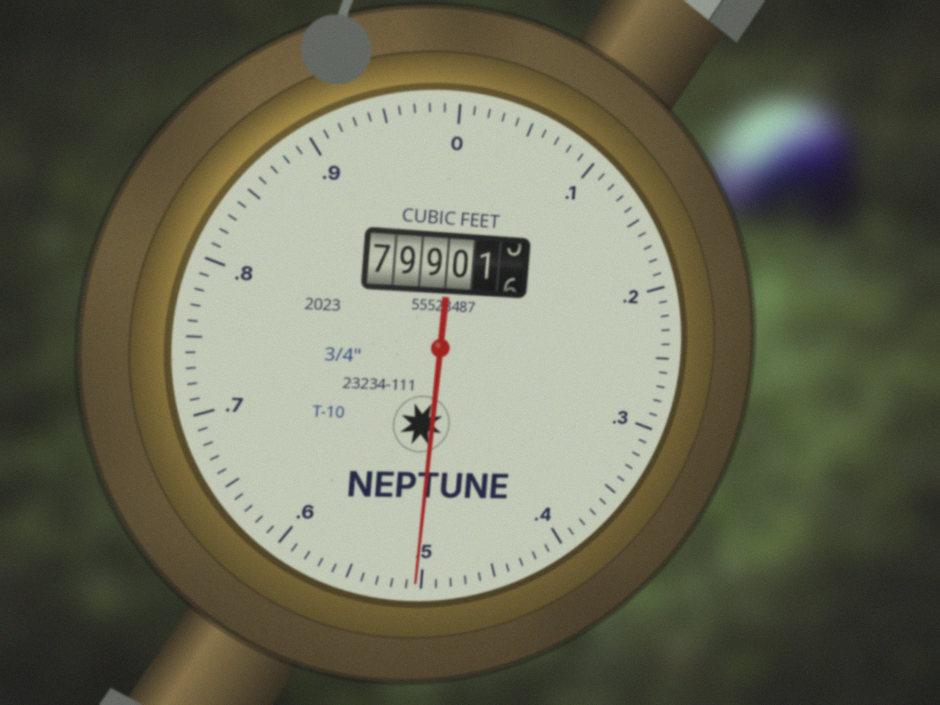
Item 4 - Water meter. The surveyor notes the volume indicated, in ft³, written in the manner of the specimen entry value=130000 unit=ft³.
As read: value=799015.50 unit=ft³
